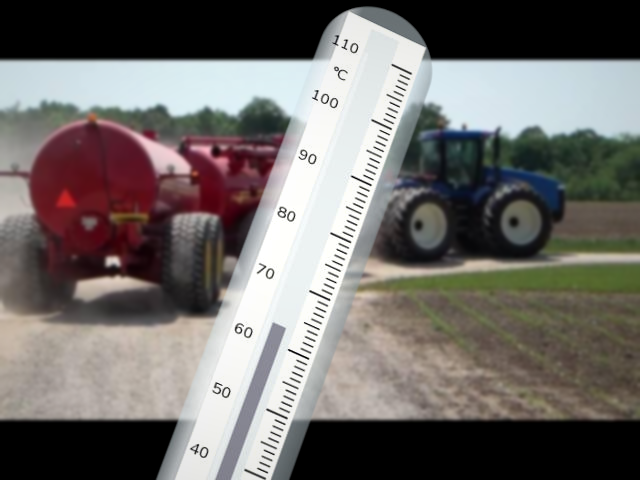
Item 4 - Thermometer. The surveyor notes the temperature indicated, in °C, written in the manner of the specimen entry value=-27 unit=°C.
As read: value=63 unit=°C
